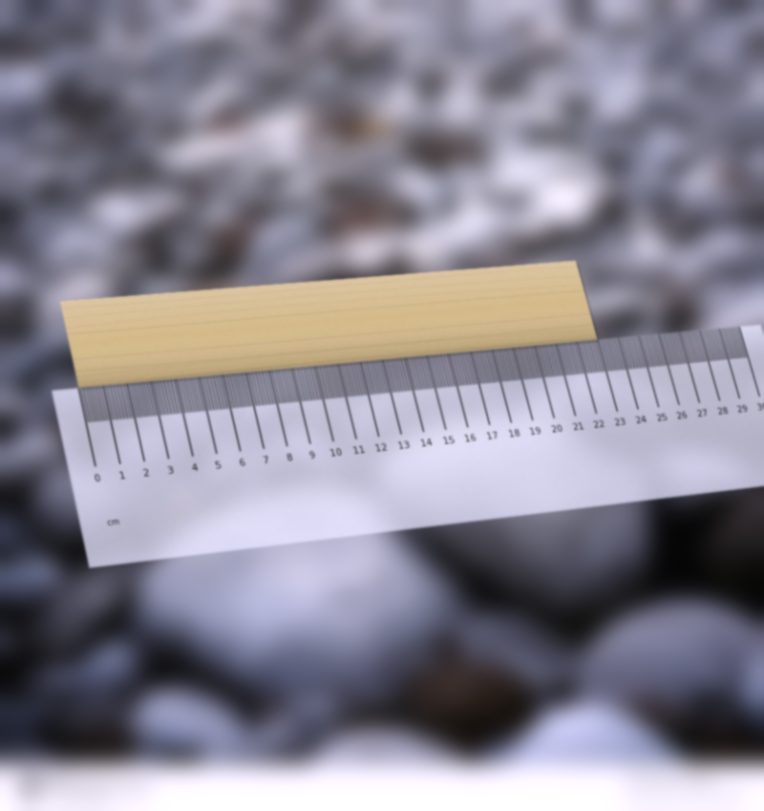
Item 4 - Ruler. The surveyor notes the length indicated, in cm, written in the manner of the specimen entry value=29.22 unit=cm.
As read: value=23 unit=cm
